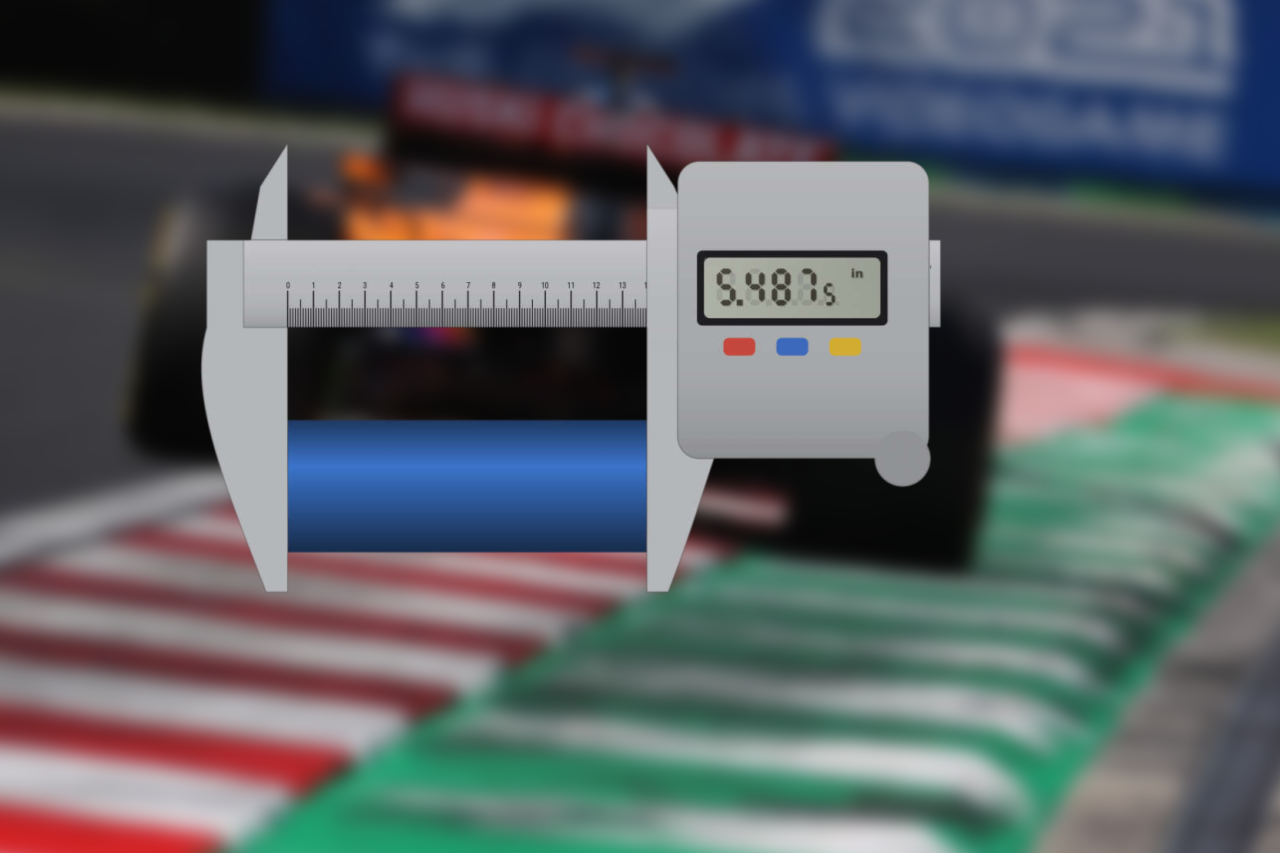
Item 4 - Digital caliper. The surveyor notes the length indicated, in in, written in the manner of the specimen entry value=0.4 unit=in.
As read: value=5.4875 unit=in
